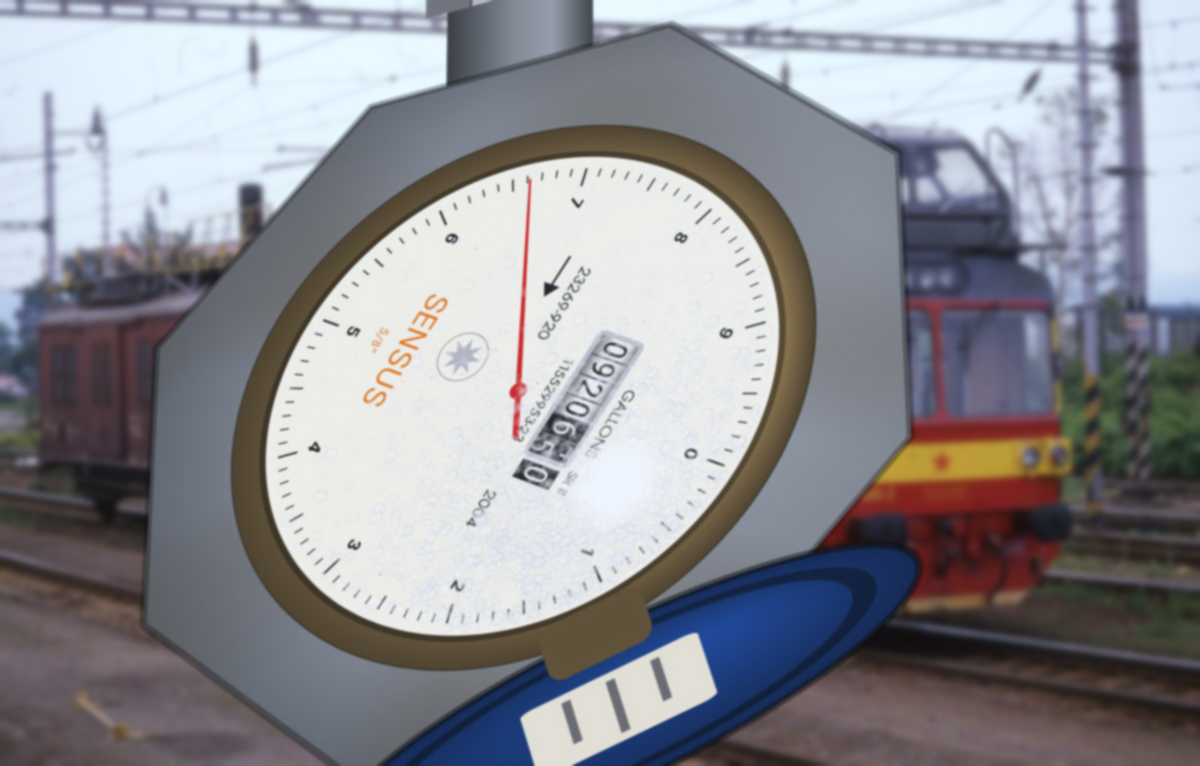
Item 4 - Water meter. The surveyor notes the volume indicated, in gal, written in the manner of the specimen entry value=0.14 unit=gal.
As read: value=920646.6 unit=gal
